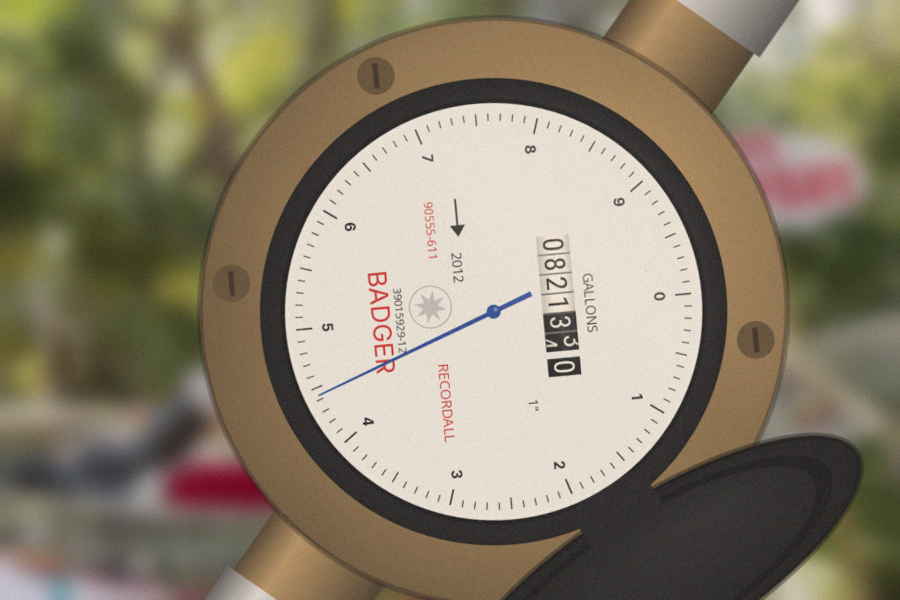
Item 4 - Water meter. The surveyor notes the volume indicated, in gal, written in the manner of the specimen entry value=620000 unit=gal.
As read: value=821334.4 unit=gal
